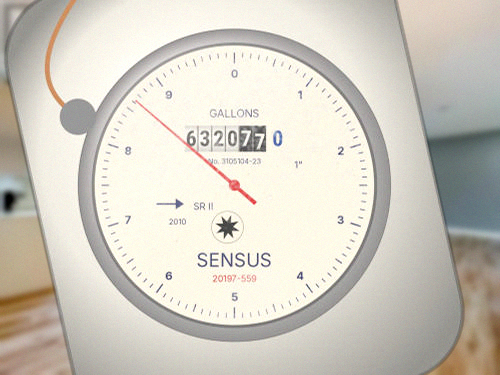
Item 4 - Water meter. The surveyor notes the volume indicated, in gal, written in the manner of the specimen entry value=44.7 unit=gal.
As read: value=6320768.6 unit=gal
